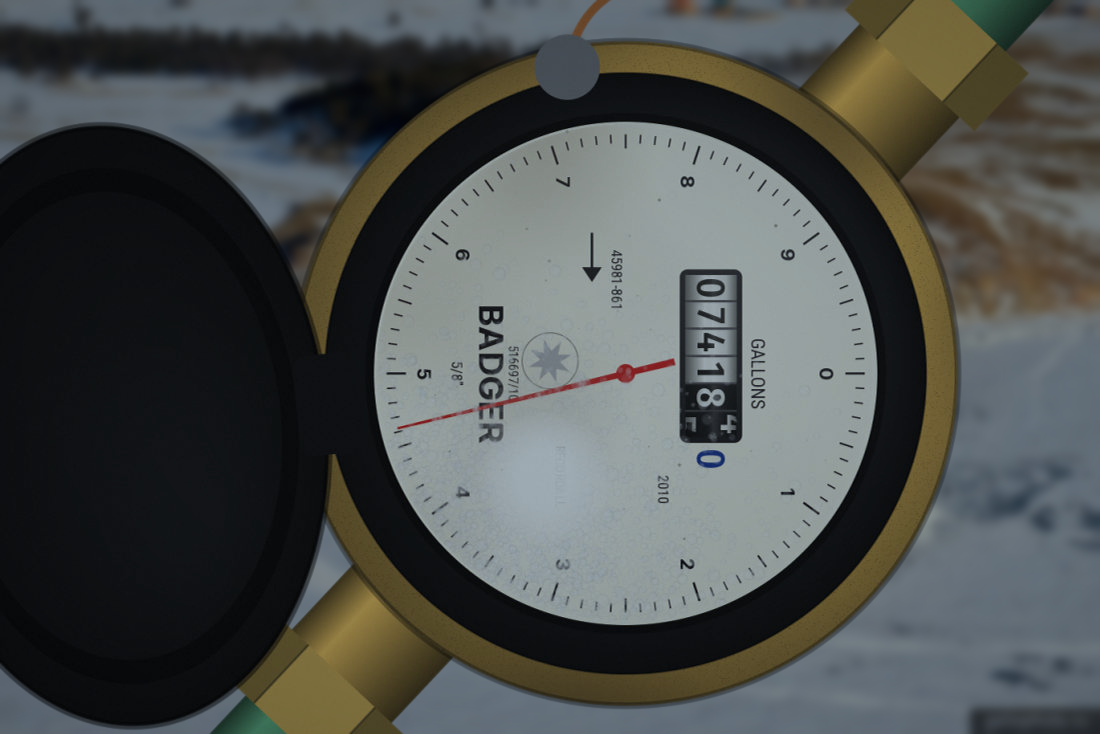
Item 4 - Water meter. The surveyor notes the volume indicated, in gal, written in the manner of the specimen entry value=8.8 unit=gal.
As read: value=741844.6 unit=gal
